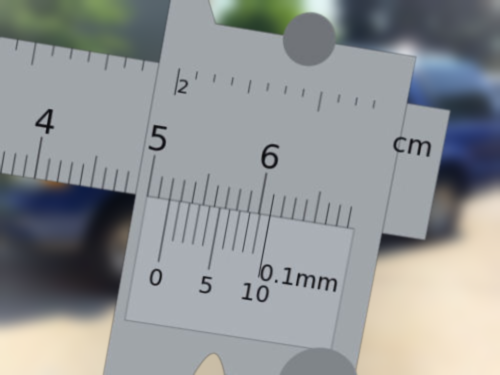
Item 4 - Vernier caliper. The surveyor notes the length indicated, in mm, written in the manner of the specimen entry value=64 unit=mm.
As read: value=52.0 unit=mm
